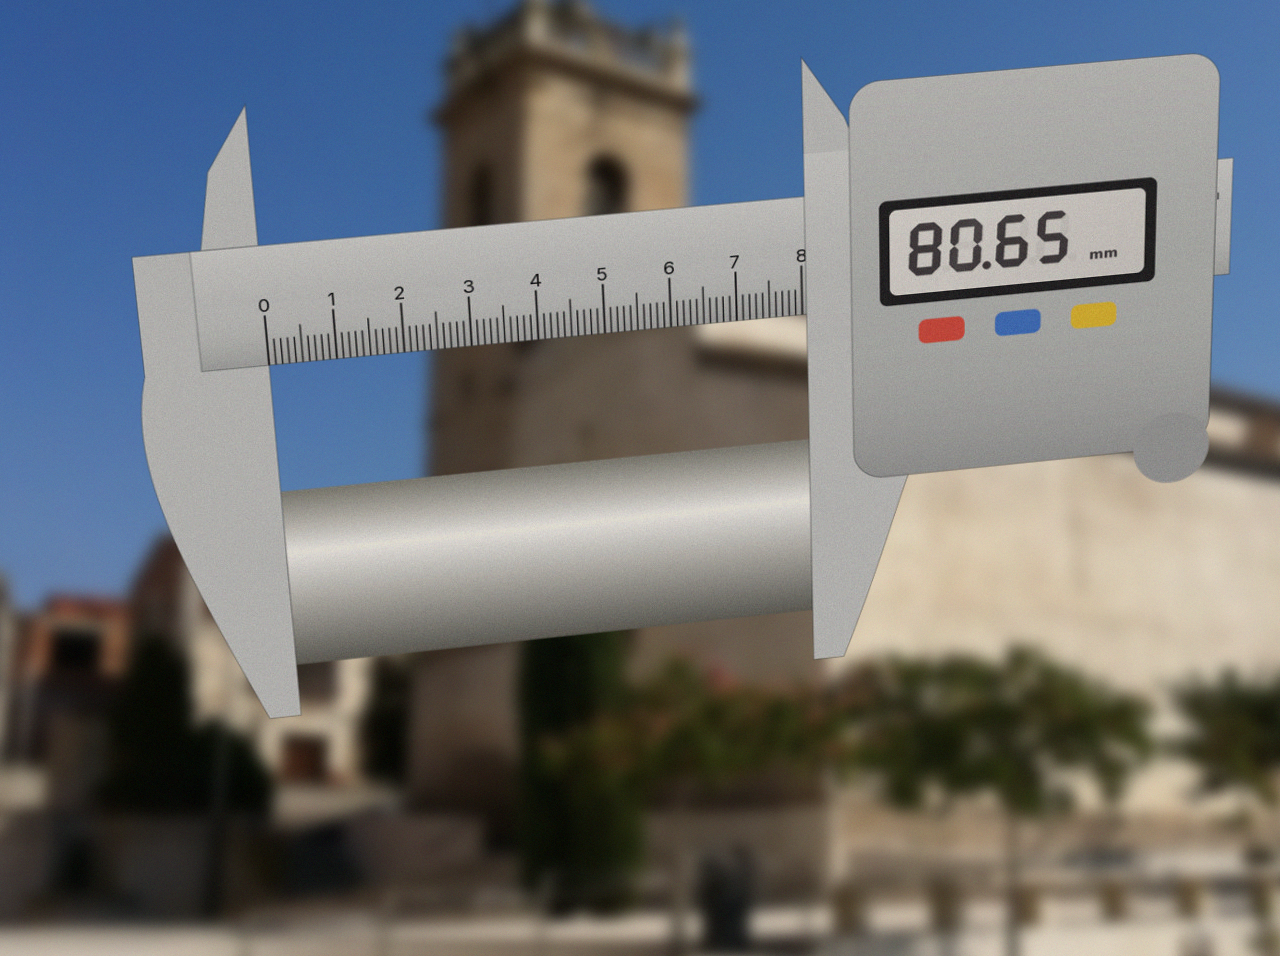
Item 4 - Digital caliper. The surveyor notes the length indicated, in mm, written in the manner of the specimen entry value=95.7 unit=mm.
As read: value=80.65 unit=mm
